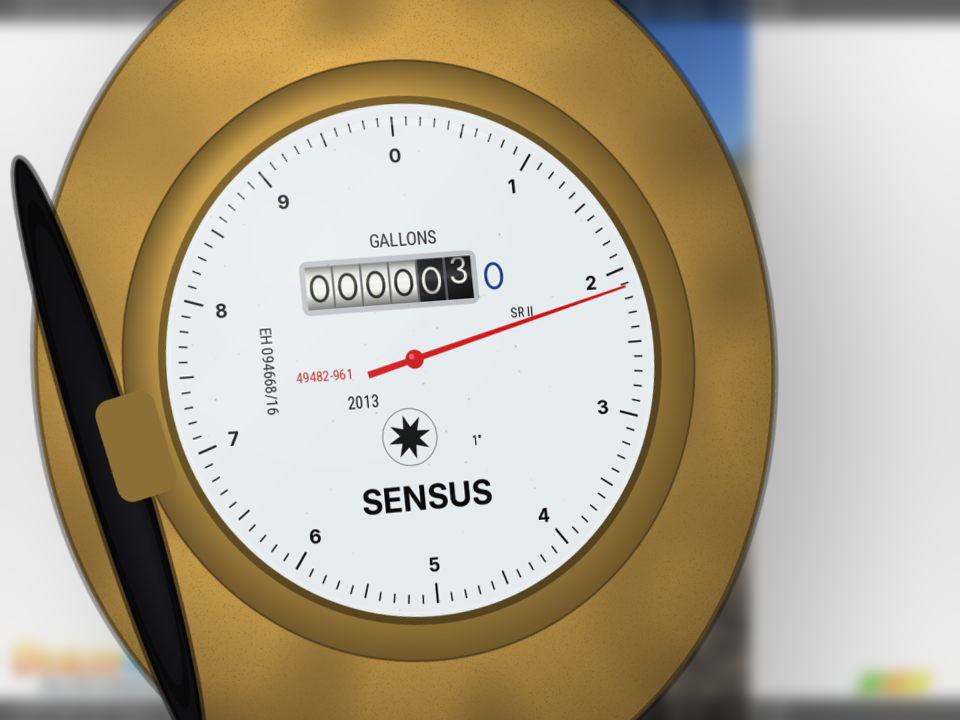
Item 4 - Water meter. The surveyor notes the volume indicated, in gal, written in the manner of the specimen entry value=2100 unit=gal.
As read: value=32.1 unit=gal
